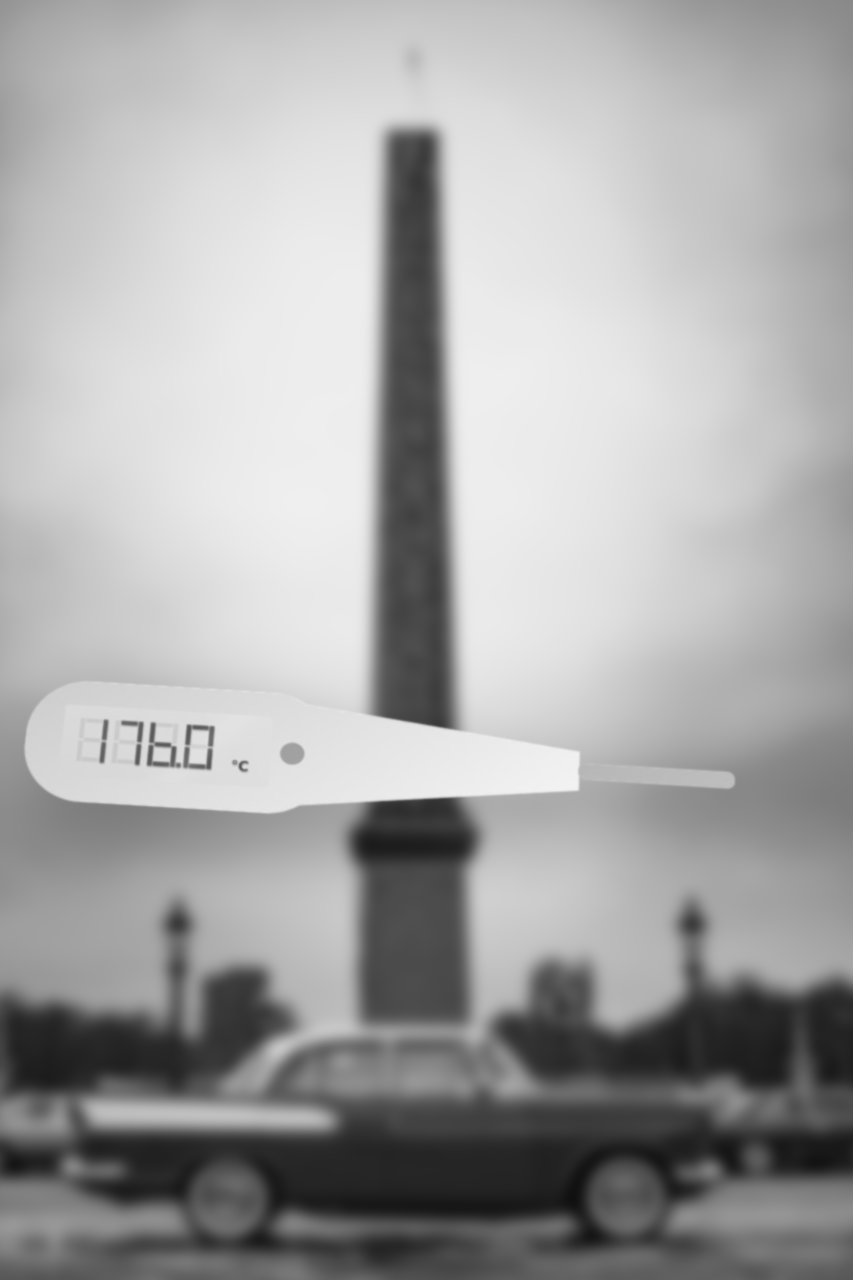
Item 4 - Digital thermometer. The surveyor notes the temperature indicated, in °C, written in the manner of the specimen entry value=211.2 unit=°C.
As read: value=176.0 unit=°C
